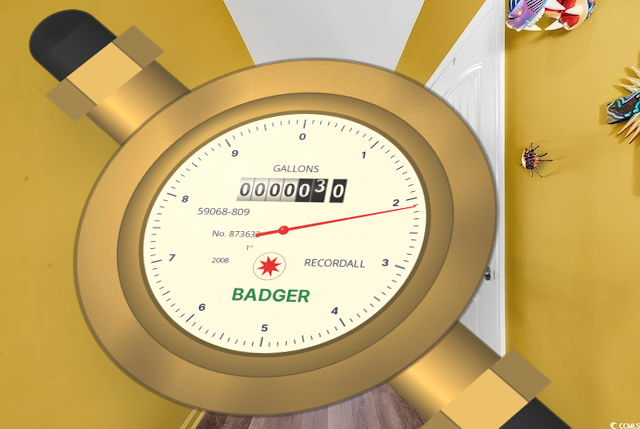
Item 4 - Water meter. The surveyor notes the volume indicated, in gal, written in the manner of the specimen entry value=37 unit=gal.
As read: value=32.1 unit=gal
